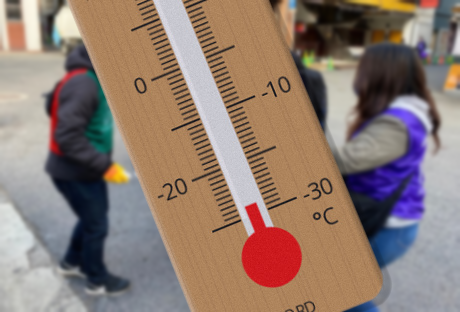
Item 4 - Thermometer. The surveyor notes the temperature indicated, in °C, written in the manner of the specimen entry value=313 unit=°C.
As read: value=-28 unit=°C
